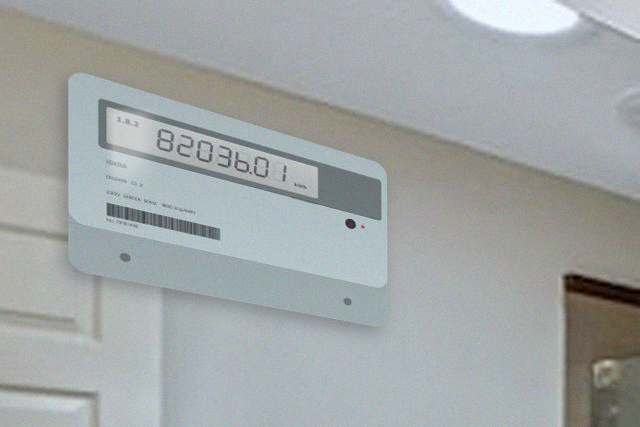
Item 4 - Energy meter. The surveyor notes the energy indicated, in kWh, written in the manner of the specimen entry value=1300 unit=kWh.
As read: value=82036.01 unit=kWh
